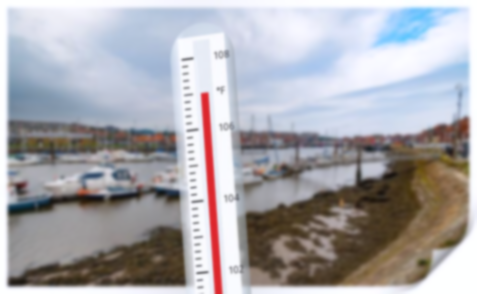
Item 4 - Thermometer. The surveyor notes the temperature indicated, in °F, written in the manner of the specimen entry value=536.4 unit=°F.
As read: value=107 unit=°F
